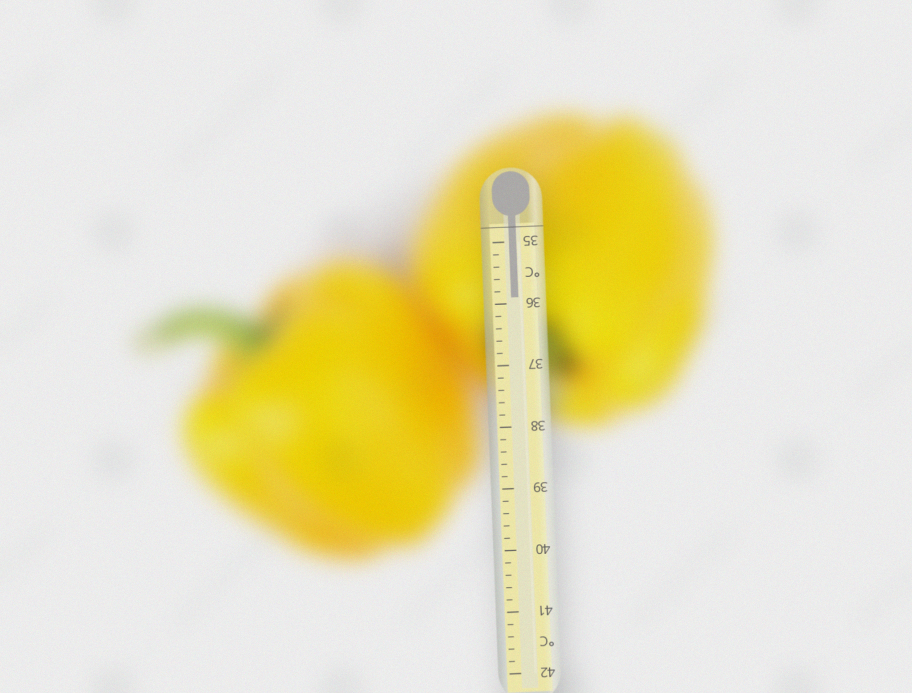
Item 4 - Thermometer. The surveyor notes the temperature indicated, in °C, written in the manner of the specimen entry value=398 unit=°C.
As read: value=35.9 unit=°C
